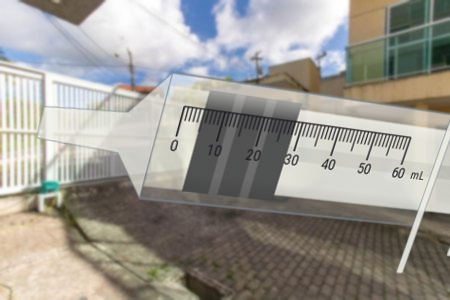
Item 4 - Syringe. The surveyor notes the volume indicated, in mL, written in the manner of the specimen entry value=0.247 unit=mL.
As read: value=5 unit=mL
